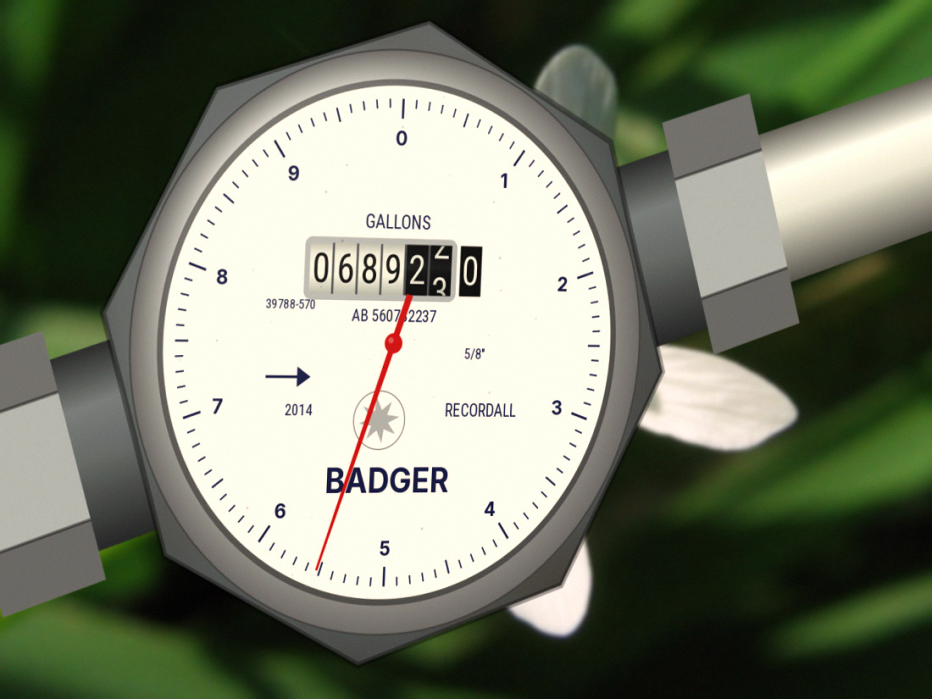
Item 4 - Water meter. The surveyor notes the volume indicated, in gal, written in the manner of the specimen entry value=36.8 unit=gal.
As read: value=689225.5 unit=gal
